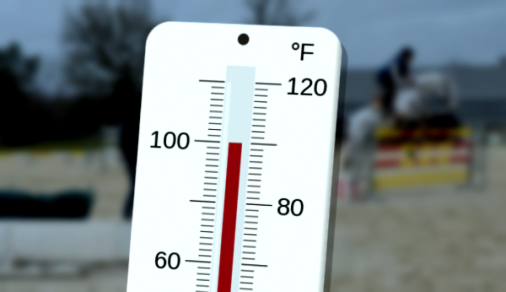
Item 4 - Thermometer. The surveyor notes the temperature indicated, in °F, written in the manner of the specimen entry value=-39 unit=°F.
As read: value=100 unit=°F
